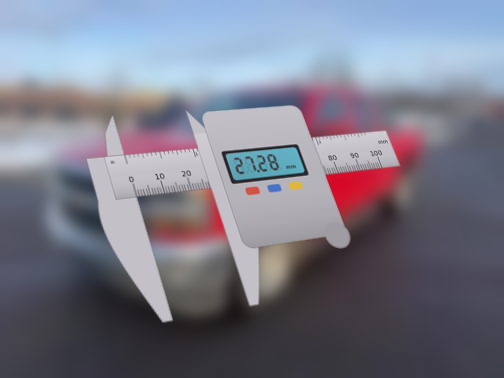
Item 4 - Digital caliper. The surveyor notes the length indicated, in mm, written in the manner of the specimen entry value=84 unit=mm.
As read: value=27.28 unit=mm
